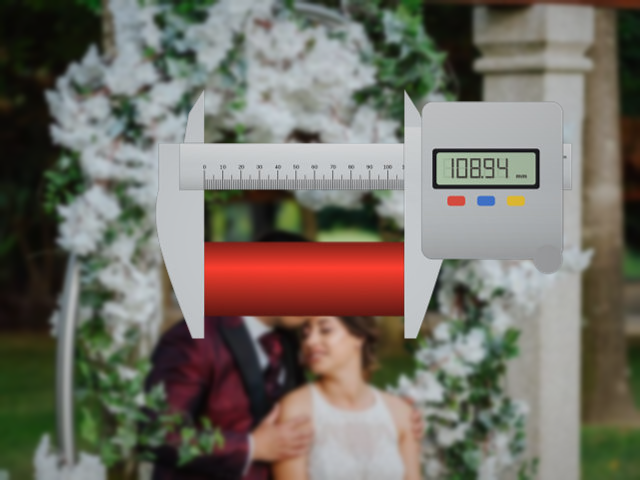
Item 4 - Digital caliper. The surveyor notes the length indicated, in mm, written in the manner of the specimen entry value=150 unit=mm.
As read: value=108.94 unit=mm
